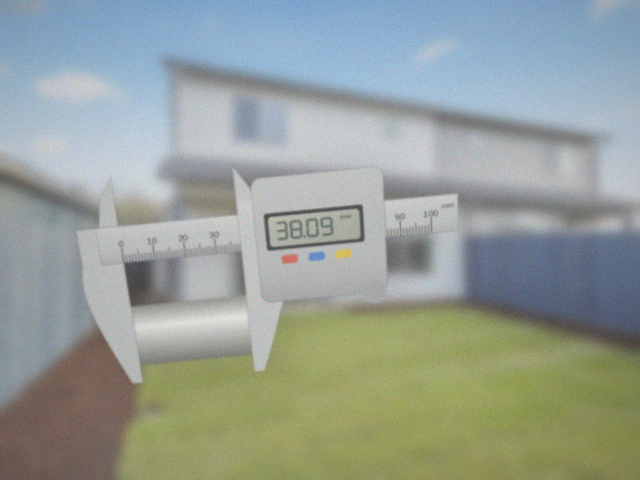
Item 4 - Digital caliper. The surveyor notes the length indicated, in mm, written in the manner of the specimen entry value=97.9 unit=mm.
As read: value=38.09 unit=mm
